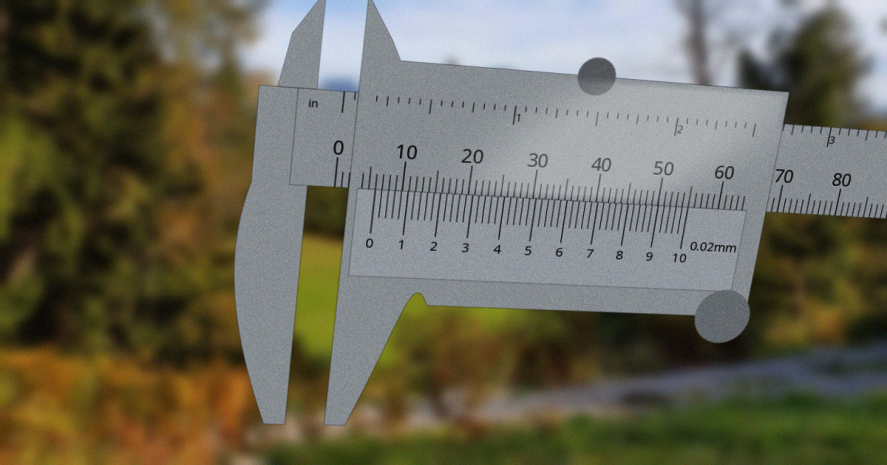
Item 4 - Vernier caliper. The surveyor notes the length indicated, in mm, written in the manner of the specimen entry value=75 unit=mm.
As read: value=6.0 unit=mm
